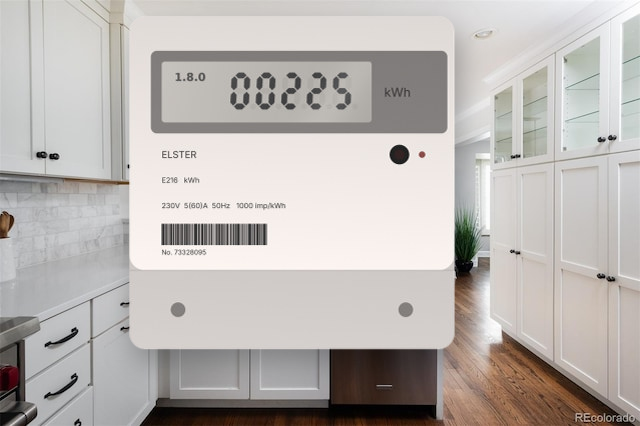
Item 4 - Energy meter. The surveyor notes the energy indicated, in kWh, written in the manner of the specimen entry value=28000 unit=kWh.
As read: value=225 unit=kWh
